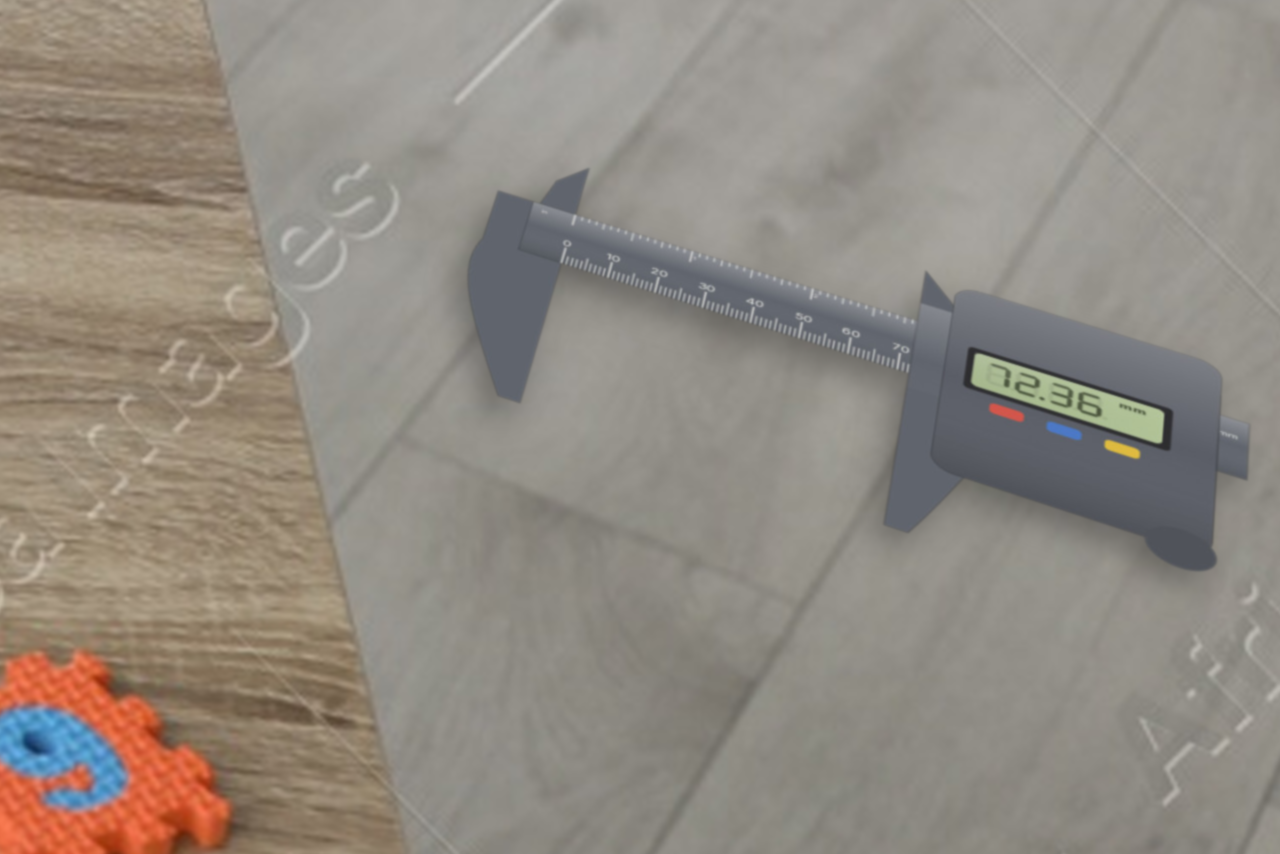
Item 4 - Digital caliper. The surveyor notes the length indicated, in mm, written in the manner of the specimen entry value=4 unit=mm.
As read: value=72.36 unit=mm
